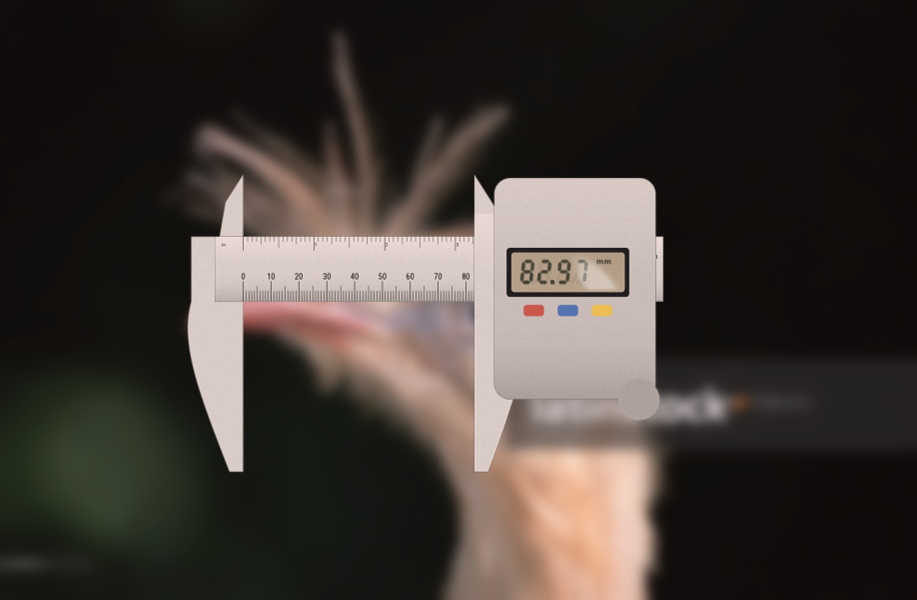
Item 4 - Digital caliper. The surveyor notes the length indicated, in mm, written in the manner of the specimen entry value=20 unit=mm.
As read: value=82.97 unit=mm
